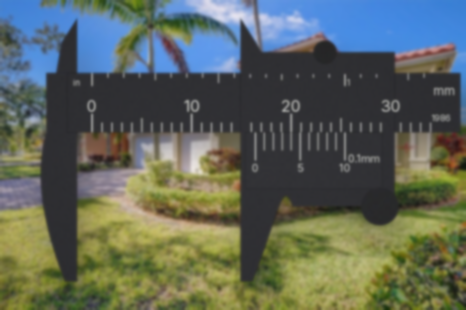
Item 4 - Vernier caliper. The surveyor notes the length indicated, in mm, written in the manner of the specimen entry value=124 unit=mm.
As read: value=16.4 unit=mm
